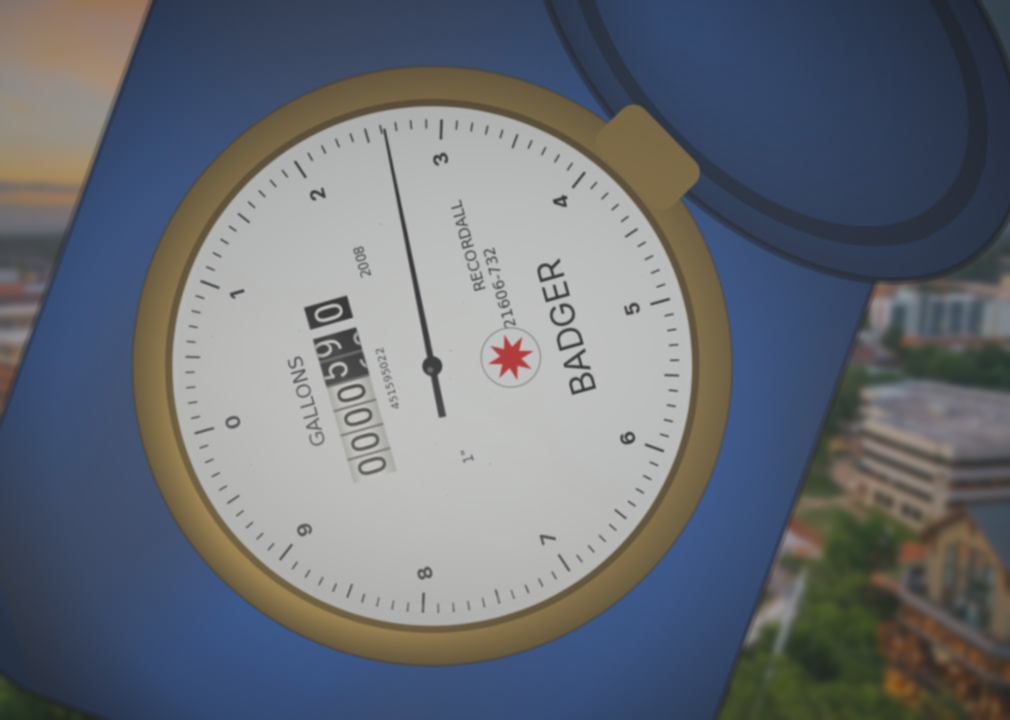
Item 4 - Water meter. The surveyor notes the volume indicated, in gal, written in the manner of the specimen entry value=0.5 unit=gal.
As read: value=592.6 unit=gal
